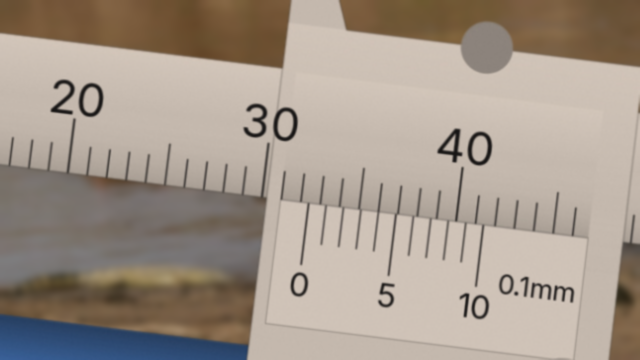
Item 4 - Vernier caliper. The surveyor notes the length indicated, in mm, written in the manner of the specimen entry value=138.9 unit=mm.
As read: value=32.4 unit=mm
